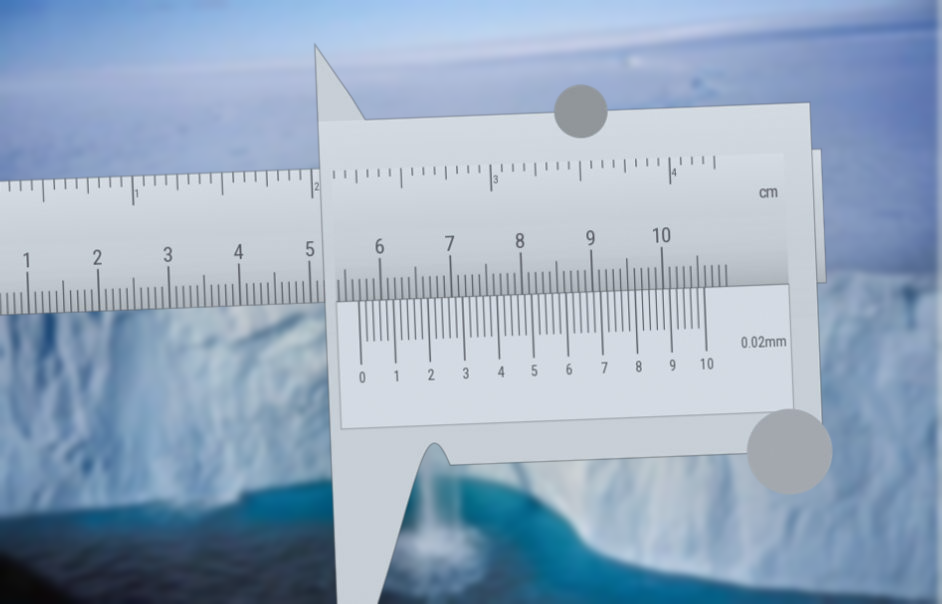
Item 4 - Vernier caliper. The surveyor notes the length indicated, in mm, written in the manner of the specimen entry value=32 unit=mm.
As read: value=56.8 unit=mm
